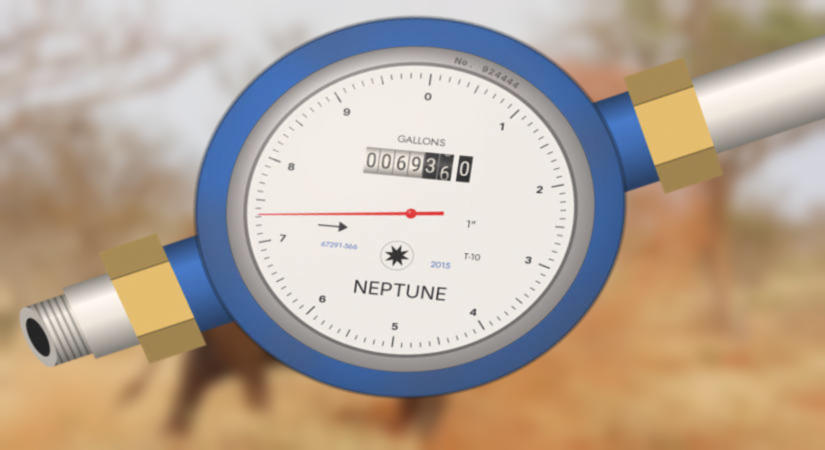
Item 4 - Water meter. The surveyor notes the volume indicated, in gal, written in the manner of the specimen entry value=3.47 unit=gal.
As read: value=69357.3 unit=gal
